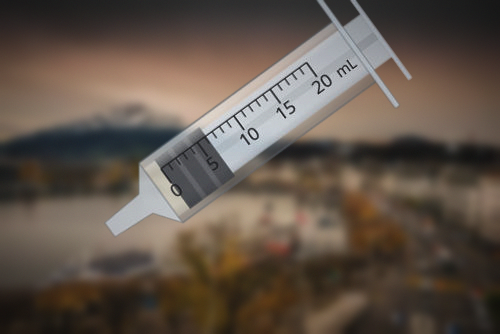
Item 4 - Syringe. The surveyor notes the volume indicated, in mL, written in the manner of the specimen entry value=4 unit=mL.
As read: value=0 unit=mL
